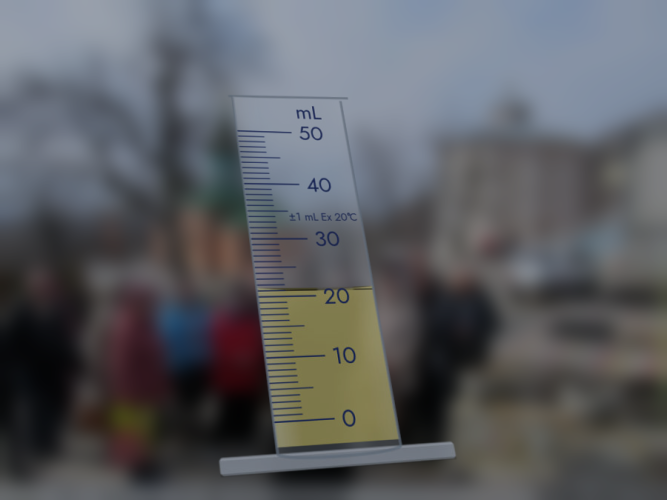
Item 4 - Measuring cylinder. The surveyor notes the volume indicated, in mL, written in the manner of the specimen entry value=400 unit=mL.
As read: value=21 unit=mL
